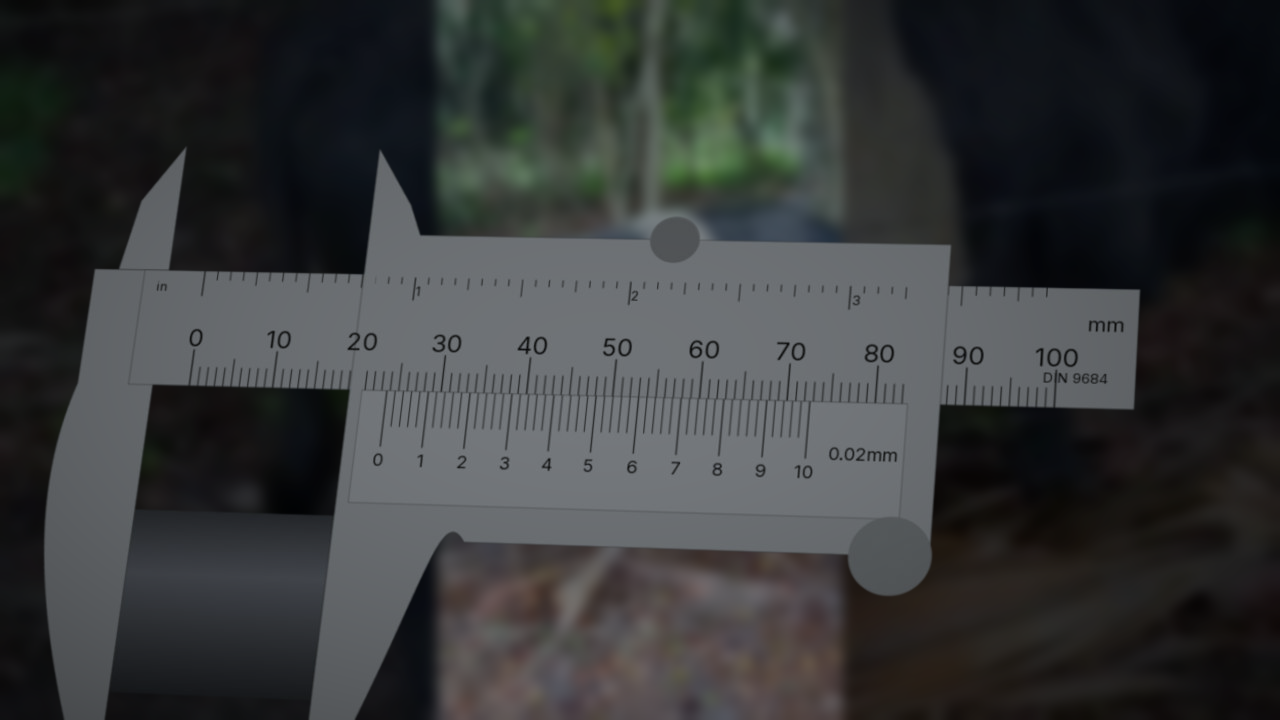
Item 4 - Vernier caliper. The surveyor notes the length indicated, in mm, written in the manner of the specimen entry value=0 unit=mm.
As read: value=23.6 unit=mm
